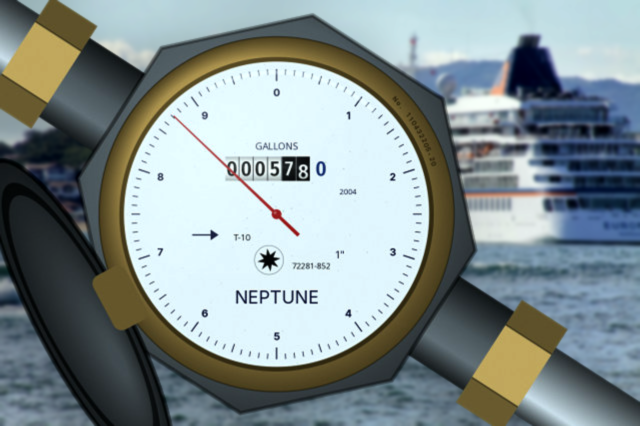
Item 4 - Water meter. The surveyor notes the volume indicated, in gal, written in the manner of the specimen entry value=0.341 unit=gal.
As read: value=5778.7 unit=gal
